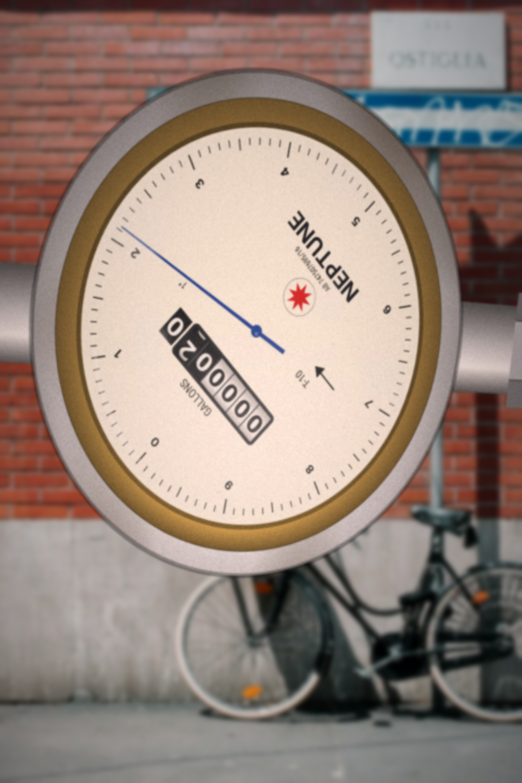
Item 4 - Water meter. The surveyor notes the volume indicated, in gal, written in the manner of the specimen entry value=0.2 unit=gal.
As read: value=22.1 unit=gal
